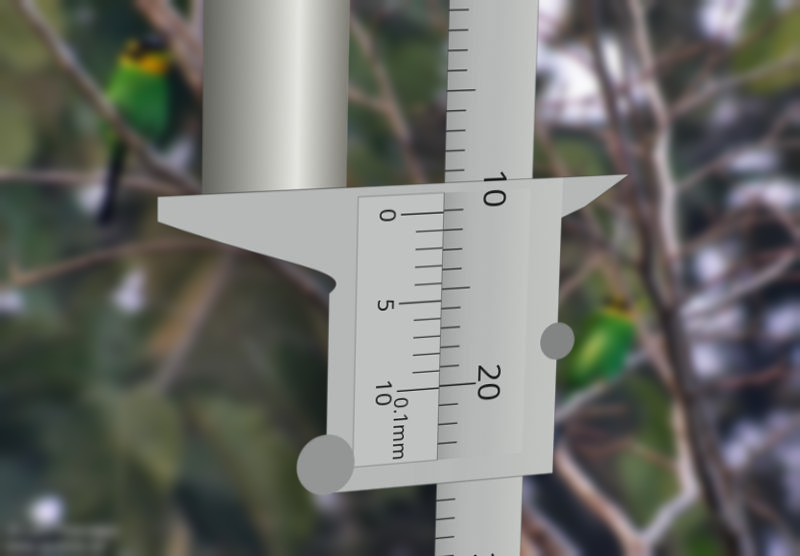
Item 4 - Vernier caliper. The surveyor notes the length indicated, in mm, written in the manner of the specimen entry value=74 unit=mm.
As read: value=11.1 unit=mm
